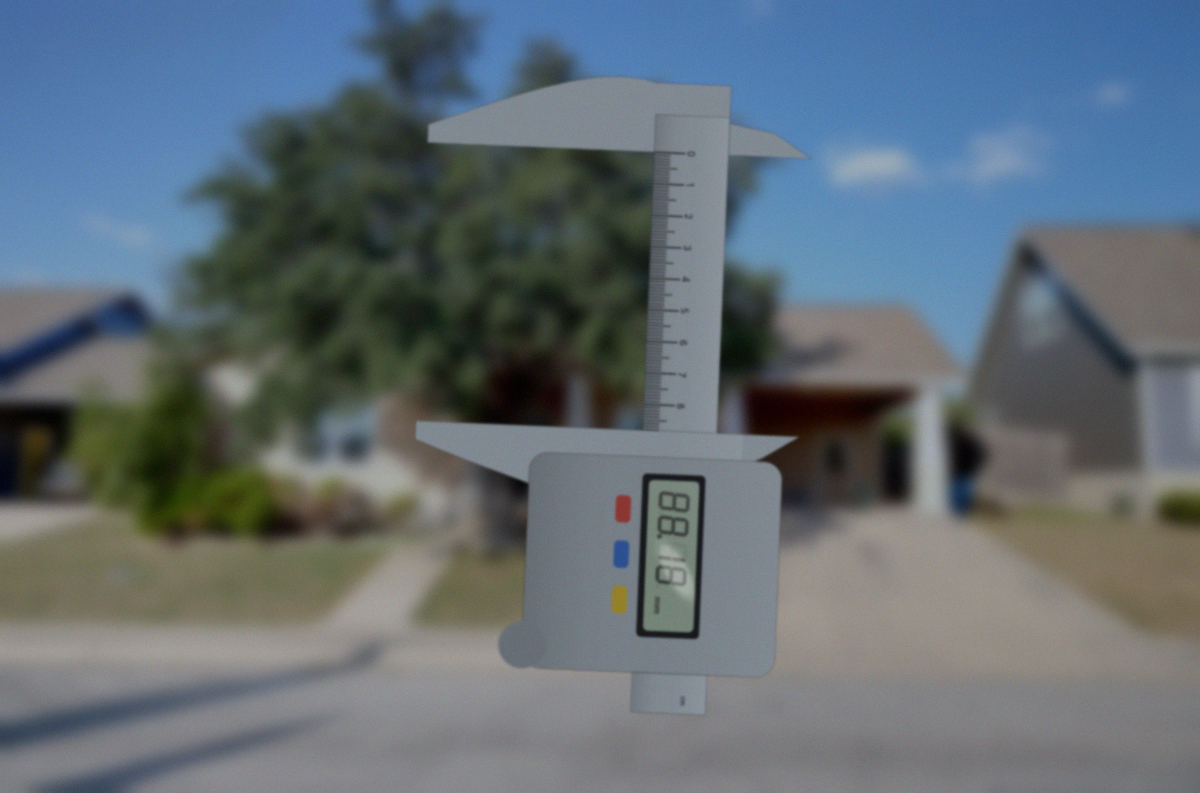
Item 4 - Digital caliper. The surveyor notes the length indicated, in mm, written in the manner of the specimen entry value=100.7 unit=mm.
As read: value=88.18 unit=mm
